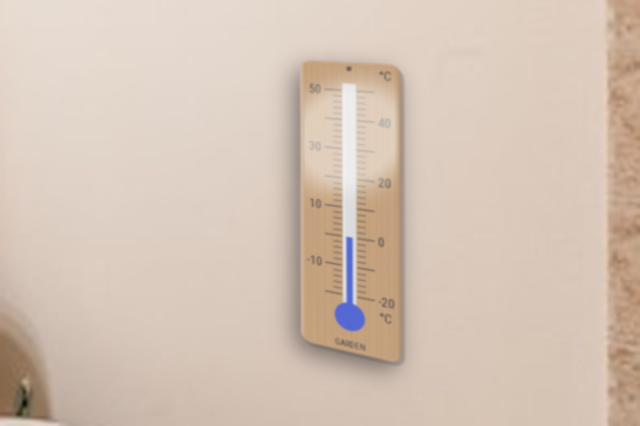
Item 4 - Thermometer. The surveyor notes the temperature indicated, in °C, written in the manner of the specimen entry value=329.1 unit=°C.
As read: value=0 unit=°C
